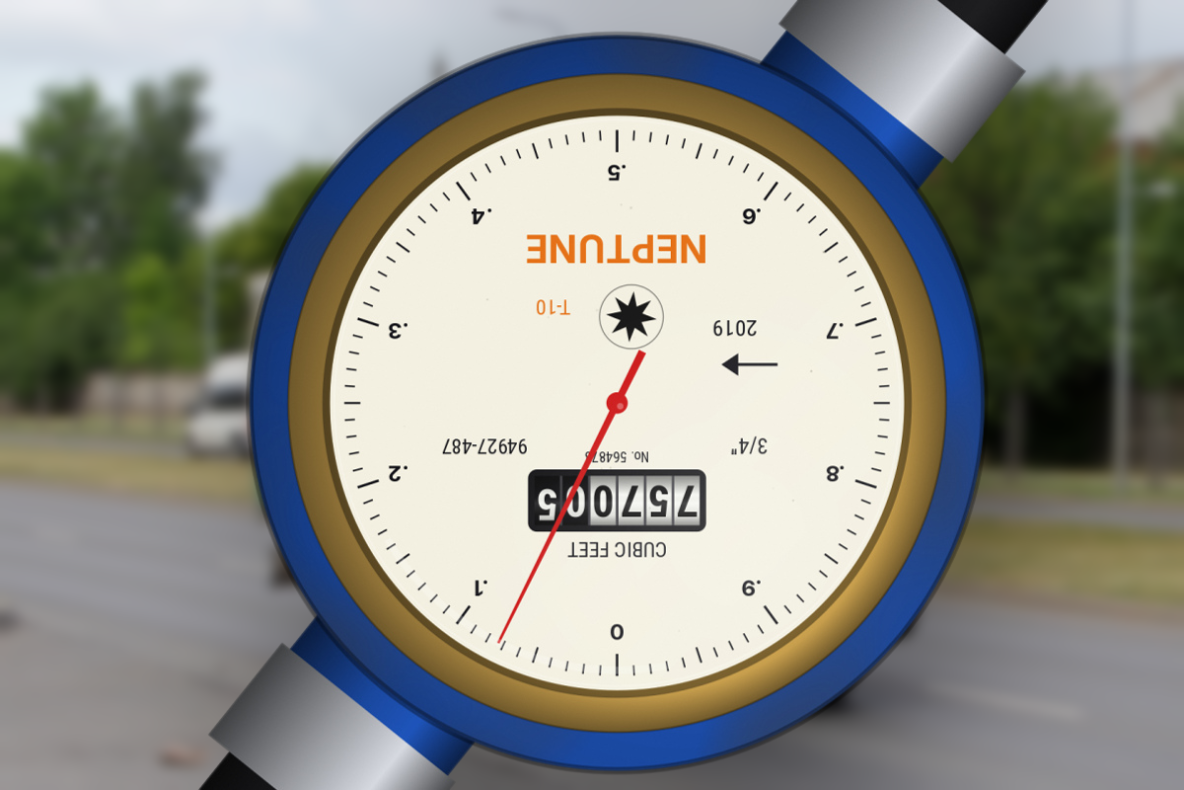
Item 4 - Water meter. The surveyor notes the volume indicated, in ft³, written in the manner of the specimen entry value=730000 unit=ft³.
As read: value=757005.07 unit=ft³
